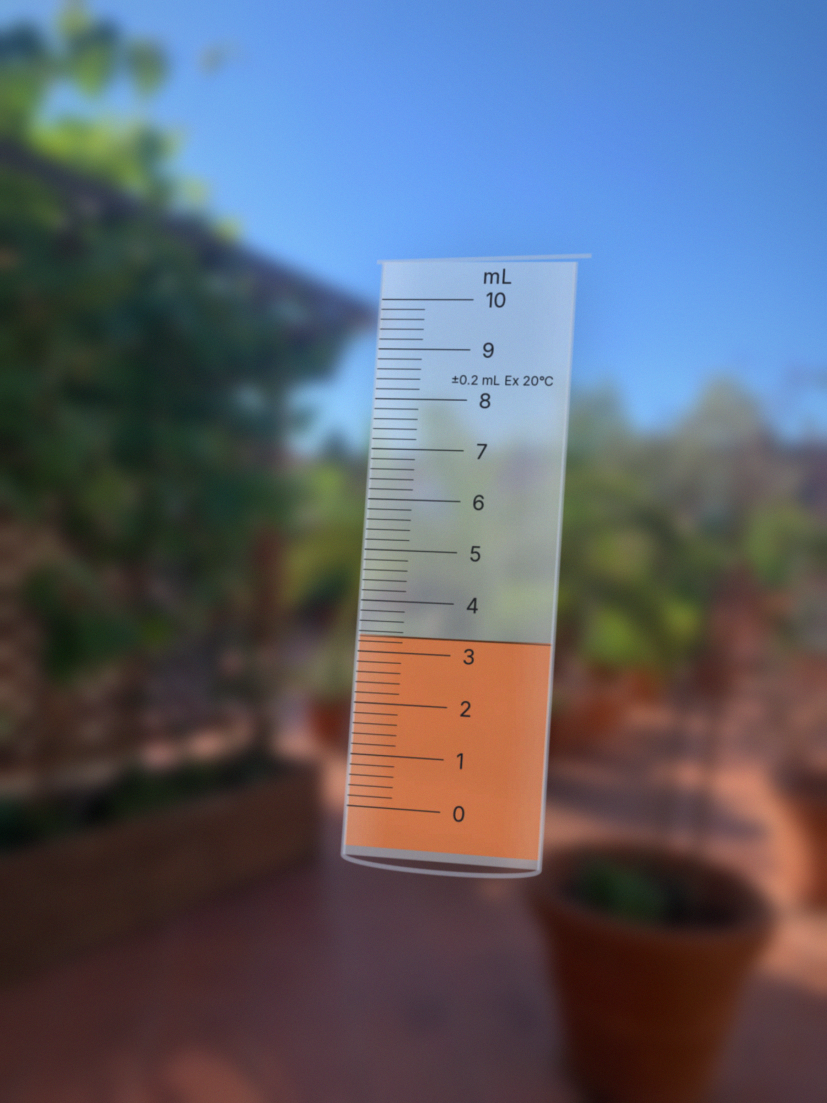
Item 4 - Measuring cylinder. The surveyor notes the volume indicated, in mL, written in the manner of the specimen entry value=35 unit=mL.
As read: value=3.3 unit=mL
